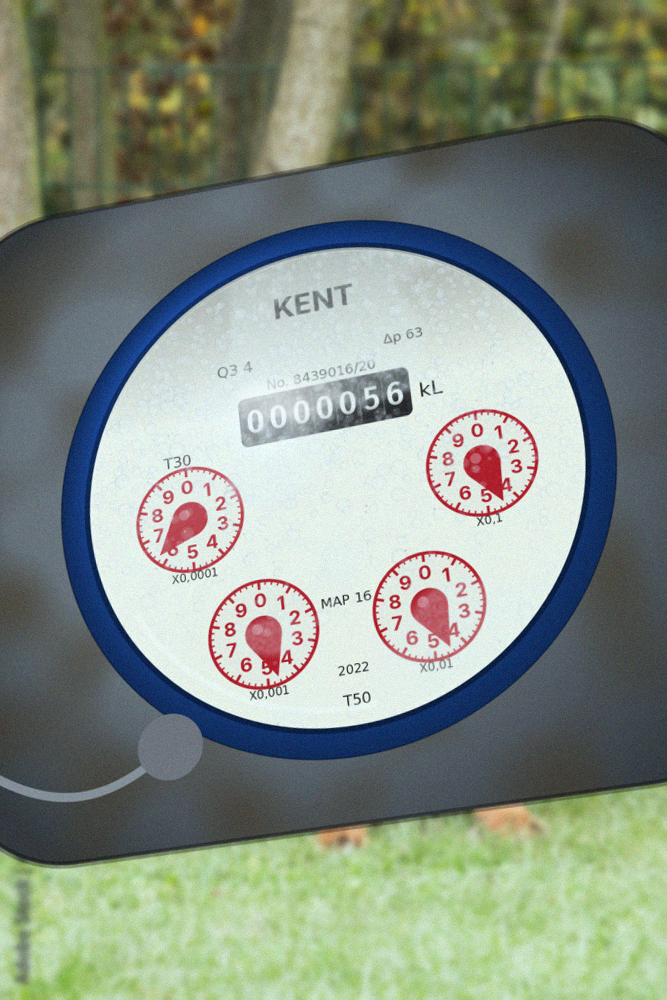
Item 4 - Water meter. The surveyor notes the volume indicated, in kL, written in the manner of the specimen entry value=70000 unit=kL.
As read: value=56.4446 unit=kL
